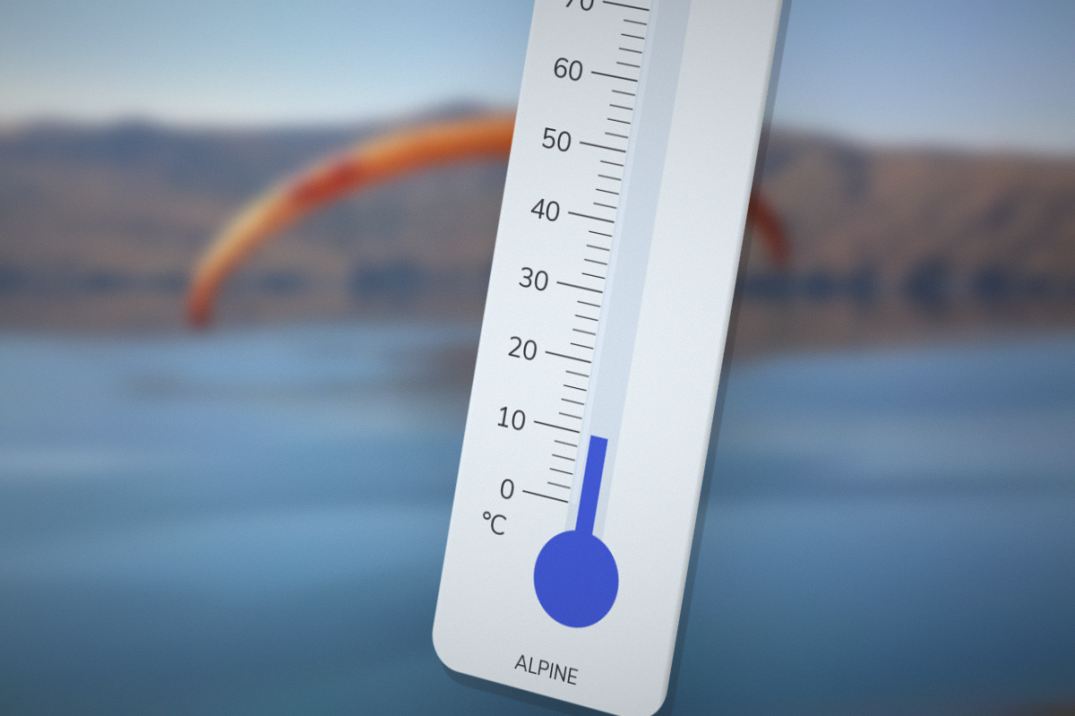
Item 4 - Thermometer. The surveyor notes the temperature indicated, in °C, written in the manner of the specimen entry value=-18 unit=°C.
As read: value=10 unit=°C
